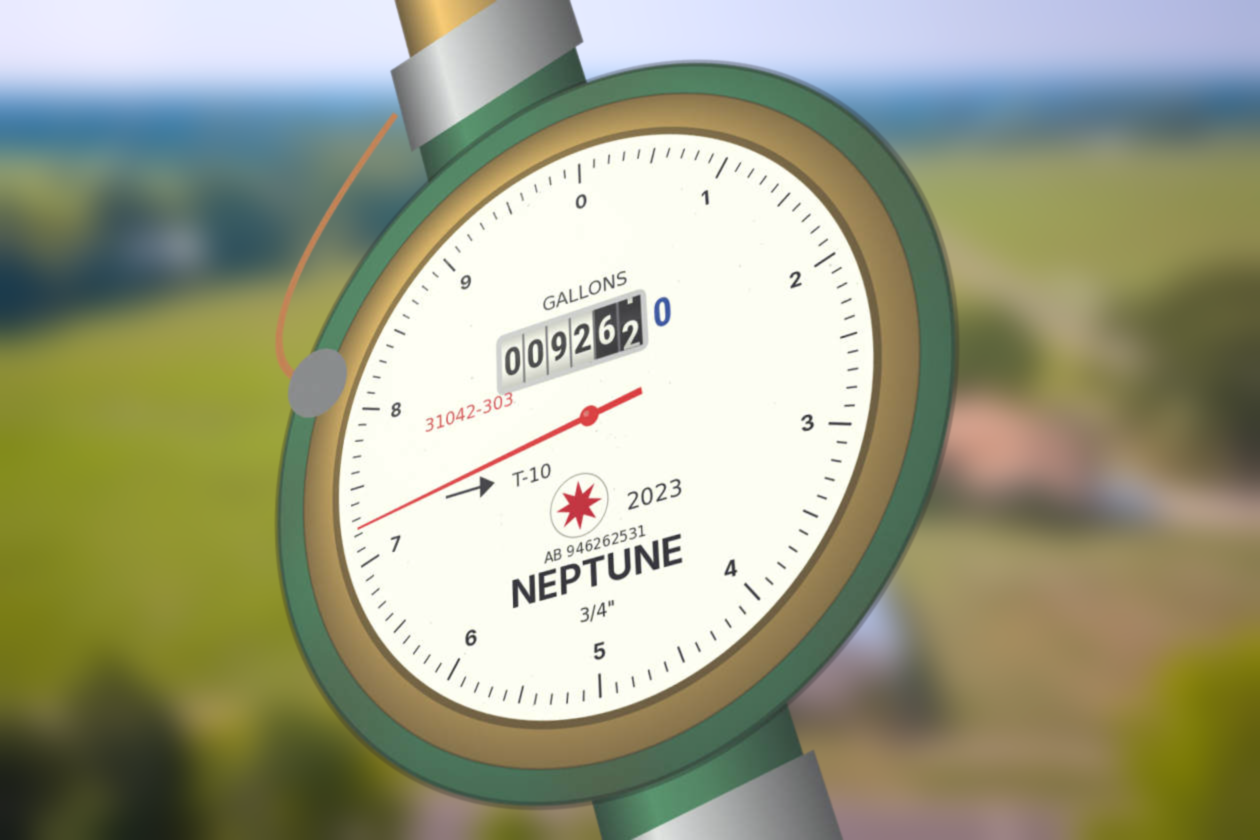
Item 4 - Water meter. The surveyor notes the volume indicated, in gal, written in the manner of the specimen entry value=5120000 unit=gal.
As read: value=92617.2 unit=gal
